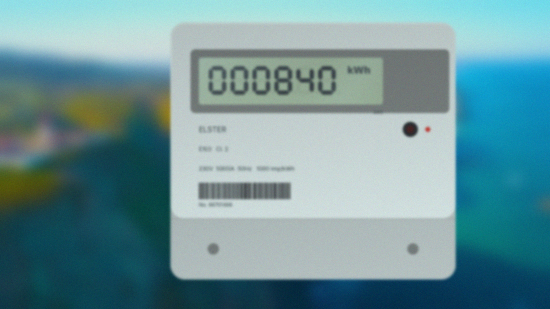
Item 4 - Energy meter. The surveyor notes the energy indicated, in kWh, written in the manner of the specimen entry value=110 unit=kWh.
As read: value=840 unit=kWh
